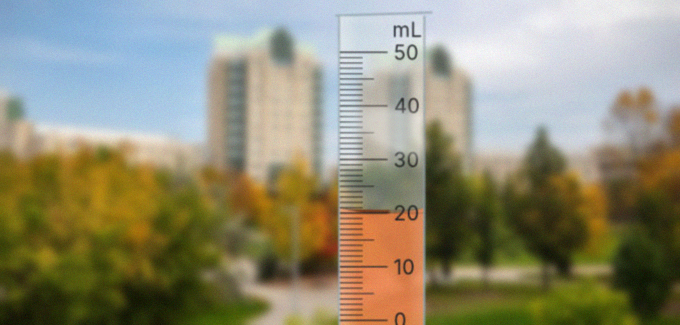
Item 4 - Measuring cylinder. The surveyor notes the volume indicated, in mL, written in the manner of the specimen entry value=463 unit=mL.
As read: value=20 unit=mL
